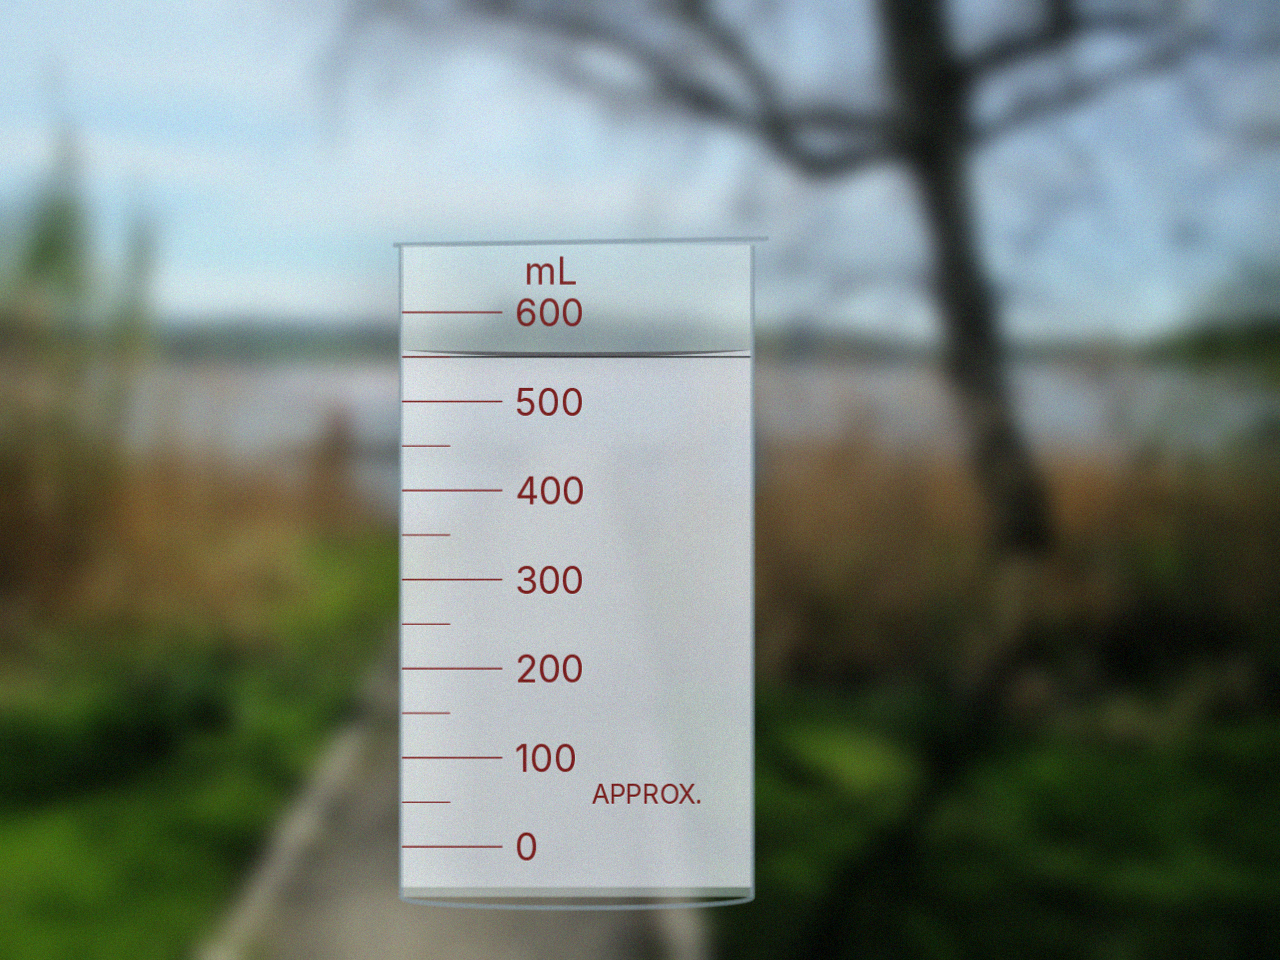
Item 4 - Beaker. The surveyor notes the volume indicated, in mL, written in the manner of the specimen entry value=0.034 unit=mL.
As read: value=550 unit=mL
